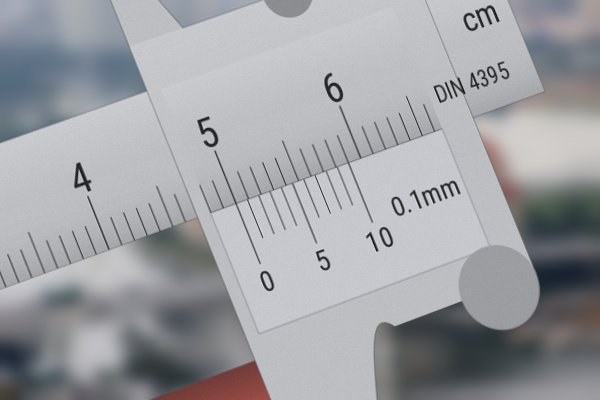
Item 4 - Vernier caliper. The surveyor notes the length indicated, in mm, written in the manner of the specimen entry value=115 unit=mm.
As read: value=50.0 unit=mm
